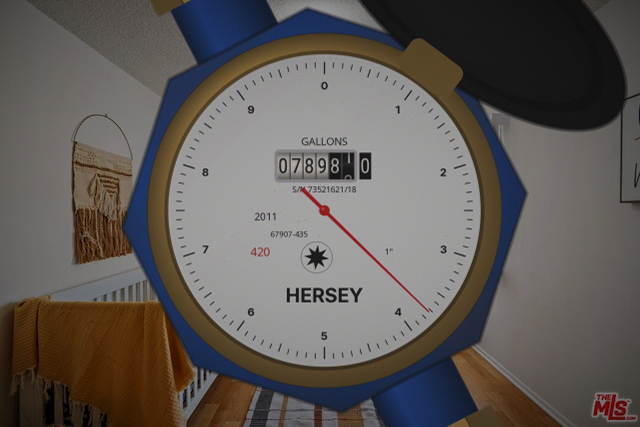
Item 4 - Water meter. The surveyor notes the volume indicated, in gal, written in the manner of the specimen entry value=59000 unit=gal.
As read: value=789813.7 unit=gal
